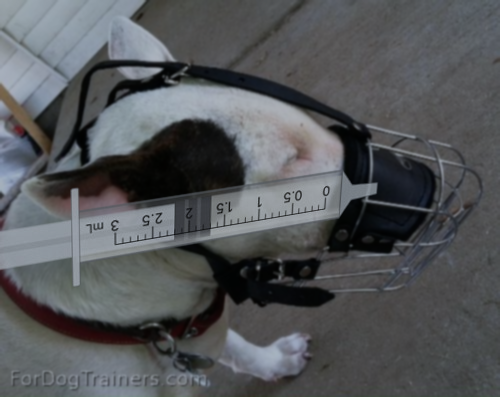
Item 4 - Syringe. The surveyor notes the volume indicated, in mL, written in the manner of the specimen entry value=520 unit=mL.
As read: value=1.7 unit=mL
